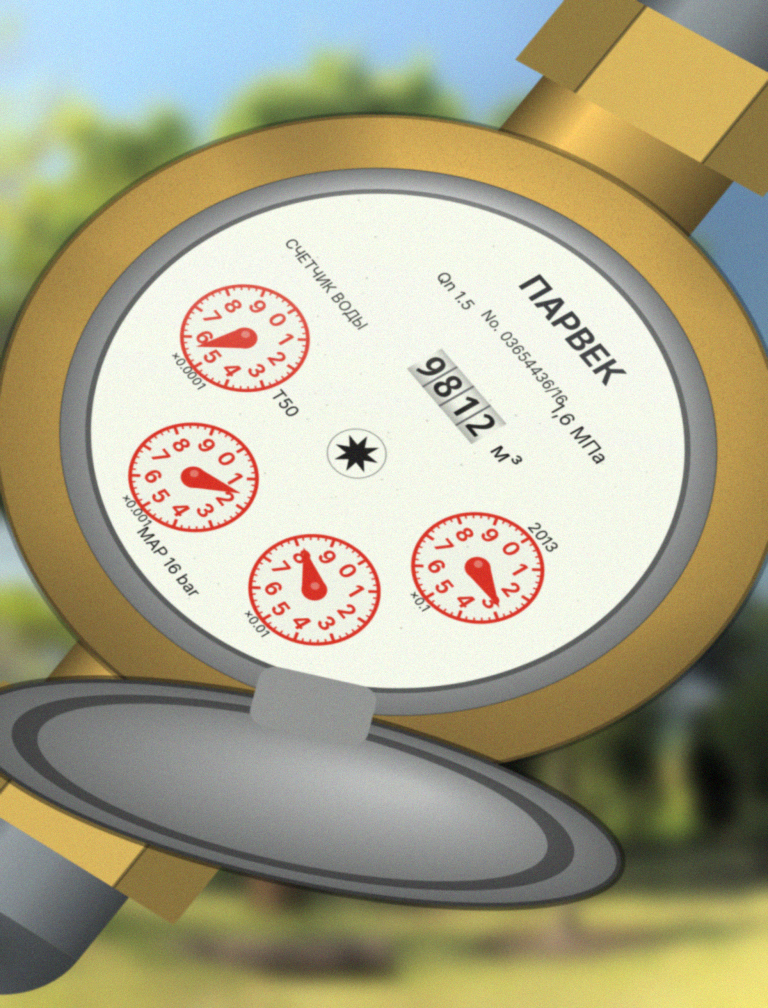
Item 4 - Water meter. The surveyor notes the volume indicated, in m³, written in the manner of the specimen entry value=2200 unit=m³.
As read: value=9812.2815 unit=m³
